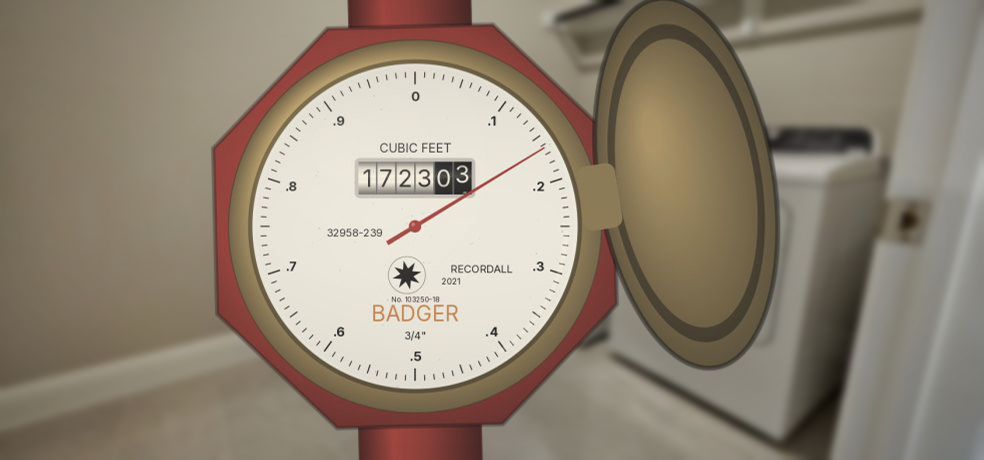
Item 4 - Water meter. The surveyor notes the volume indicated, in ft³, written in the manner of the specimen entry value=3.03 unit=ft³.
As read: value=172303.16 unit=ft³
